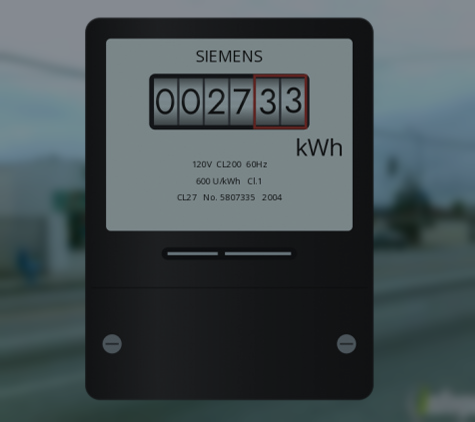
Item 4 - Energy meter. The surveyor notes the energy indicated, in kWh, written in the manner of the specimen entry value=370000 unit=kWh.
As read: value=27.33 unit=kWh
